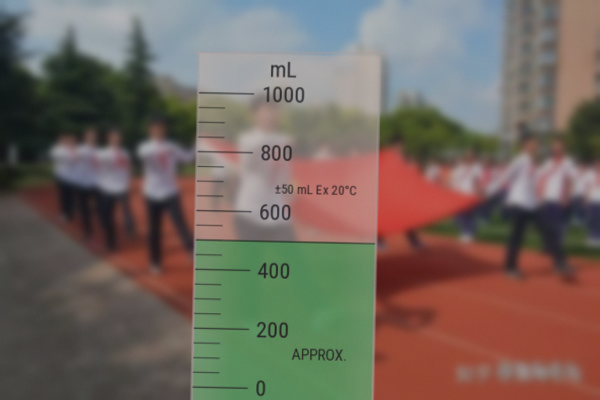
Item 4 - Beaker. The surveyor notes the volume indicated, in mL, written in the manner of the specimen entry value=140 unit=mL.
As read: value=500 unit=mL
